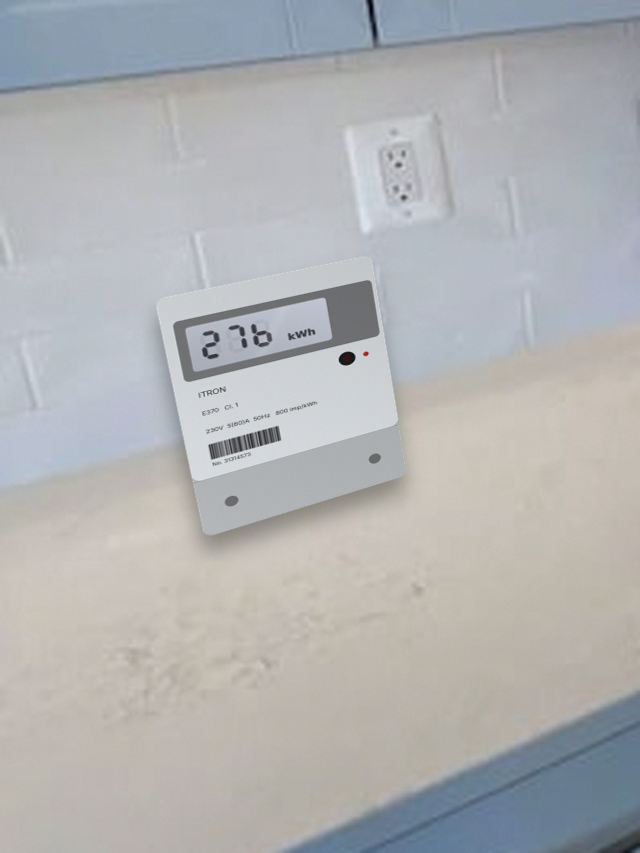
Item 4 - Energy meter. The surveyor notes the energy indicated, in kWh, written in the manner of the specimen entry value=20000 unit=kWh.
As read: value=276 unit=kWh
